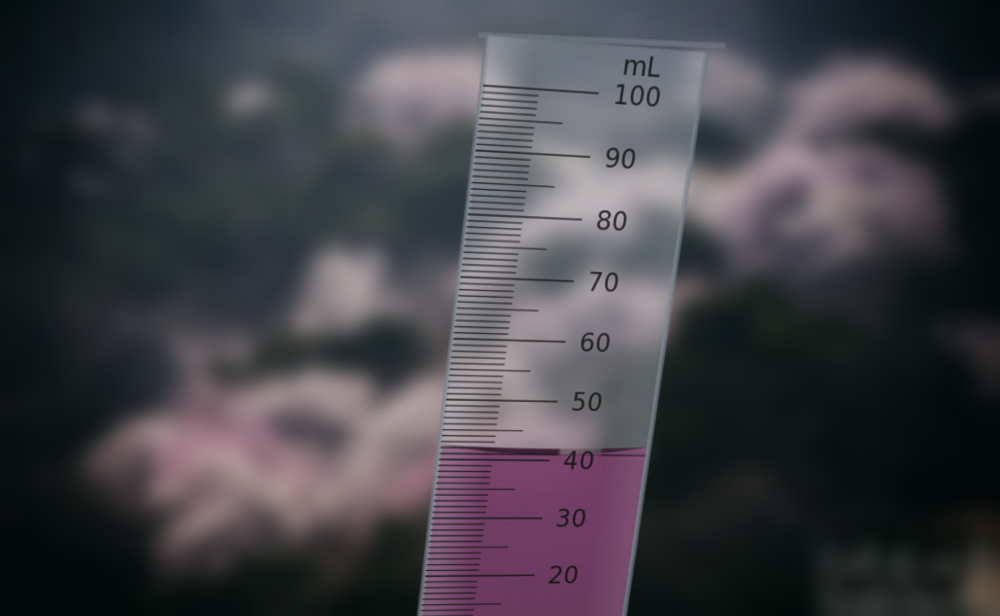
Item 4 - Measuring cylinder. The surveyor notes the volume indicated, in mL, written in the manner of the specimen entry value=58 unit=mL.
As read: value=41 unit=mL
